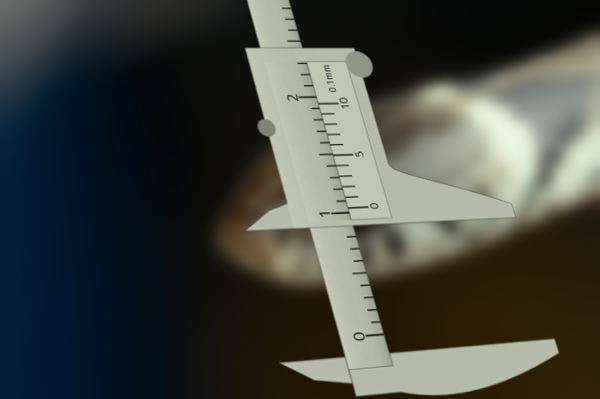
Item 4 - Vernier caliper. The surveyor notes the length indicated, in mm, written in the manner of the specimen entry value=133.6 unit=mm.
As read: value=10.4 unit=mm
